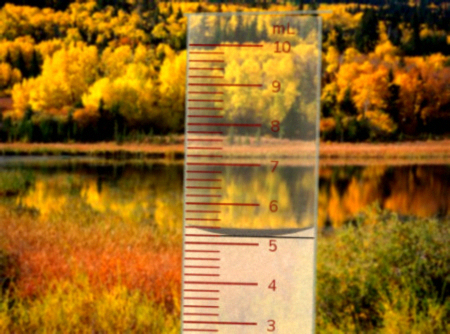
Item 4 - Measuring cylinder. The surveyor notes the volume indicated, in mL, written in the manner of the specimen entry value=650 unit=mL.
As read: value=5.2 unit=mL
